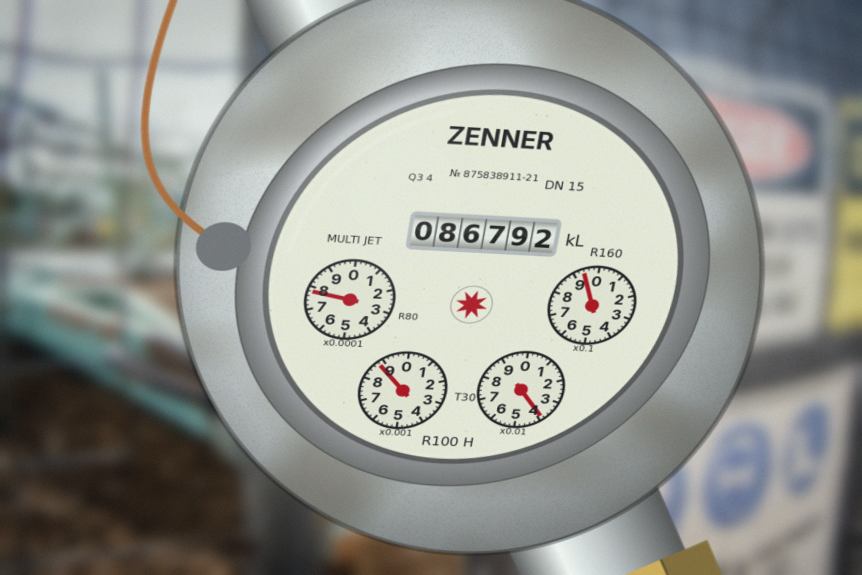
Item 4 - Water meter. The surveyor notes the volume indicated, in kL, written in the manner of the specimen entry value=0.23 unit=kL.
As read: value=86791.9387 unit=kL
